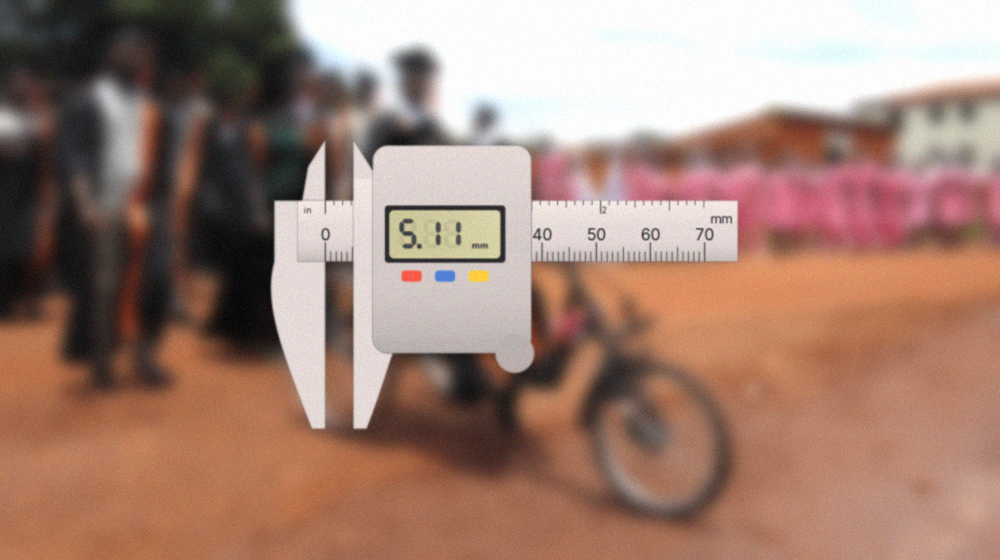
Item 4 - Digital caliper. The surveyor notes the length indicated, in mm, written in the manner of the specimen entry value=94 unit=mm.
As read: value=5.11 unit=mm
